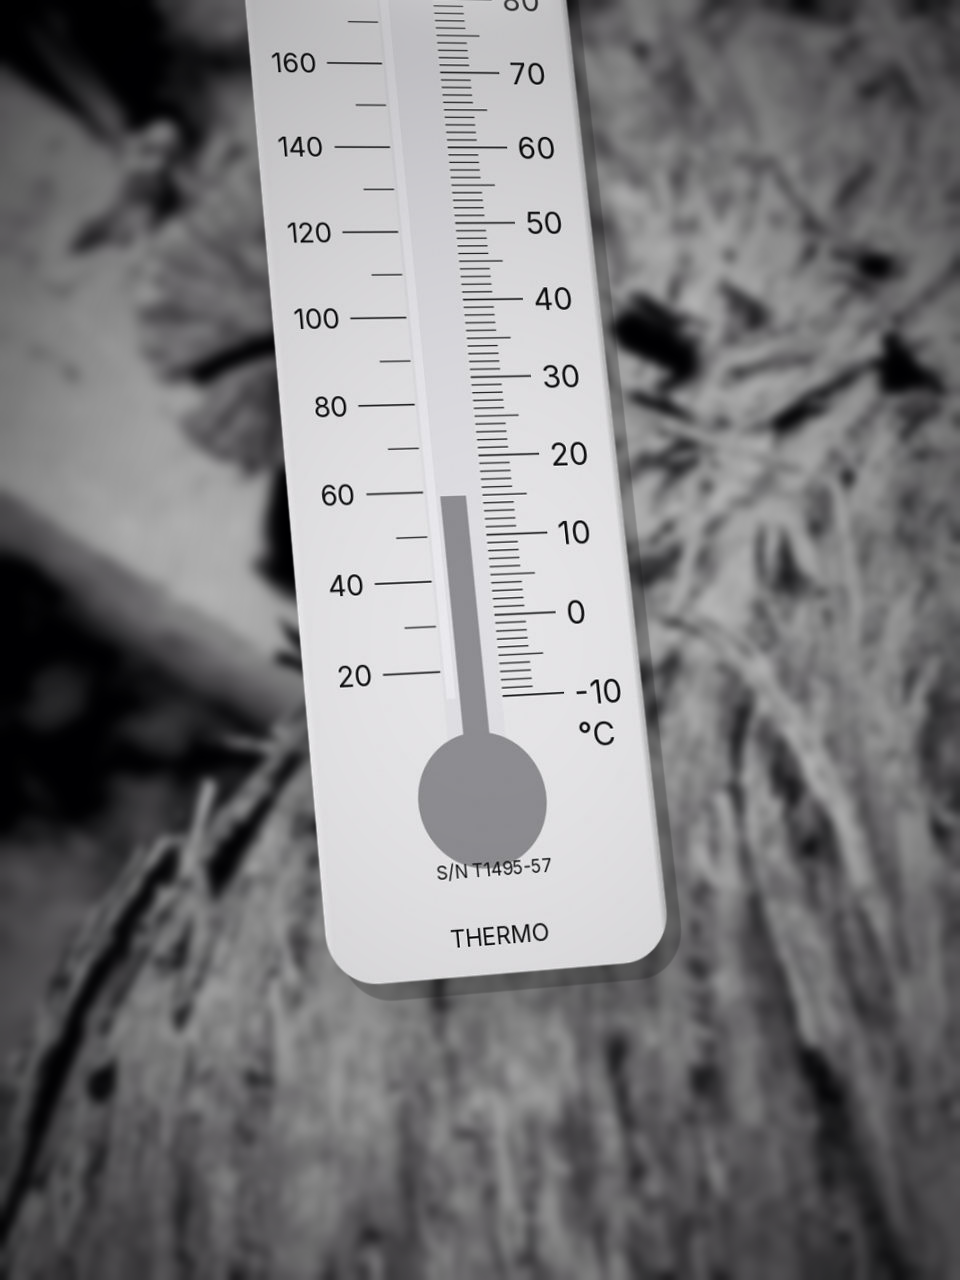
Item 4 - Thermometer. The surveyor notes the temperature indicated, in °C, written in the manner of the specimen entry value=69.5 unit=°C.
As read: value=15 unit=°C
